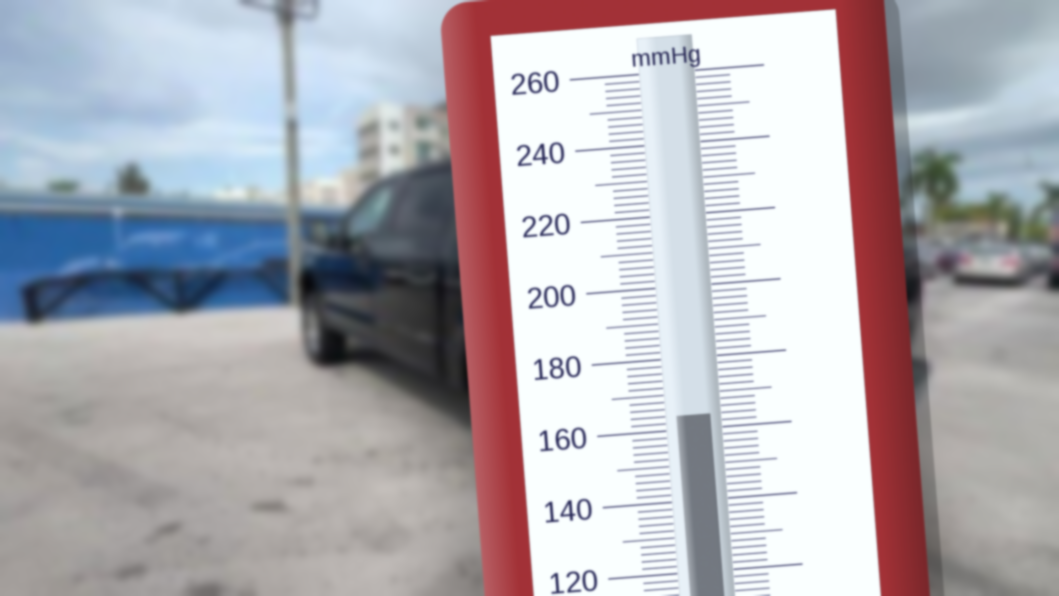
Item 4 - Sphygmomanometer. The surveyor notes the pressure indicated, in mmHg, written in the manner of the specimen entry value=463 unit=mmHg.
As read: value=164 unit=mmHg
